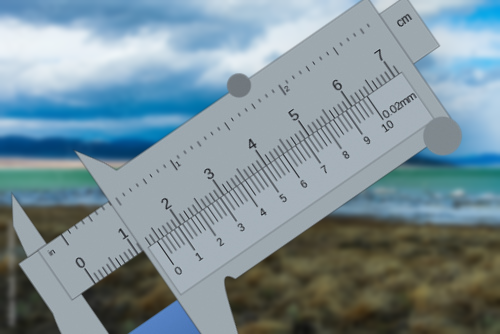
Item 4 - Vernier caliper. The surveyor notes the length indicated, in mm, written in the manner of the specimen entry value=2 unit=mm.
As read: value=14.5 unit=mm
